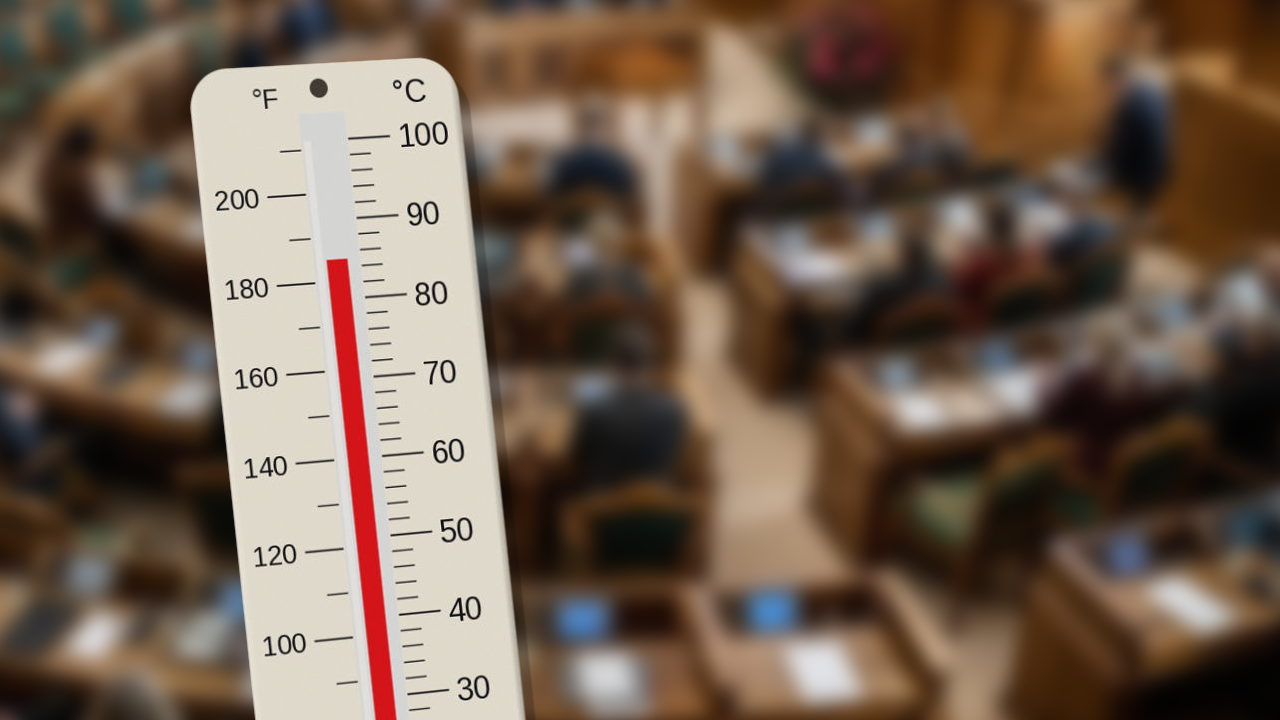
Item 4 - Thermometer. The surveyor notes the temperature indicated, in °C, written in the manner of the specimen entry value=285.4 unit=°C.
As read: value=85 unit=°C
